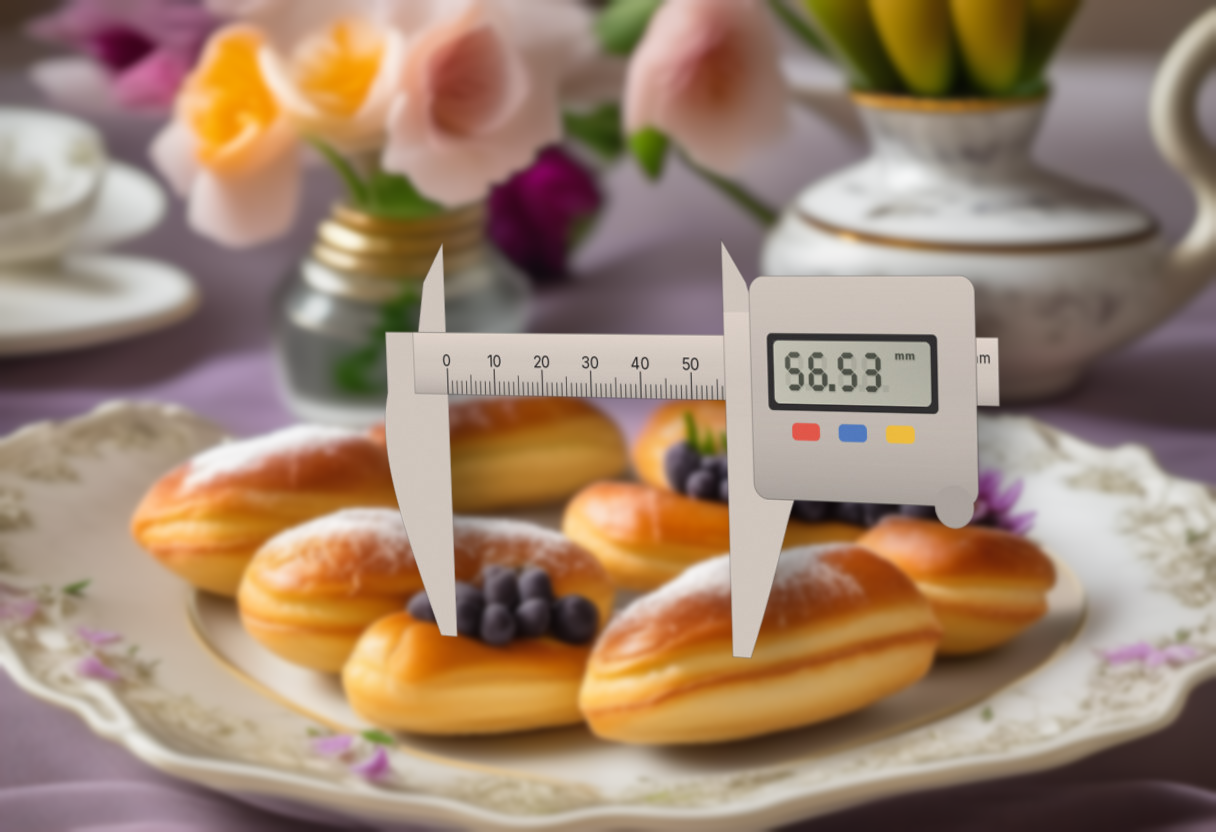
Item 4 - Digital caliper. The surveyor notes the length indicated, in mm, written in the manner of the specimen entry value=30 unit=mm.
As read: value=56.53 unit=mm
